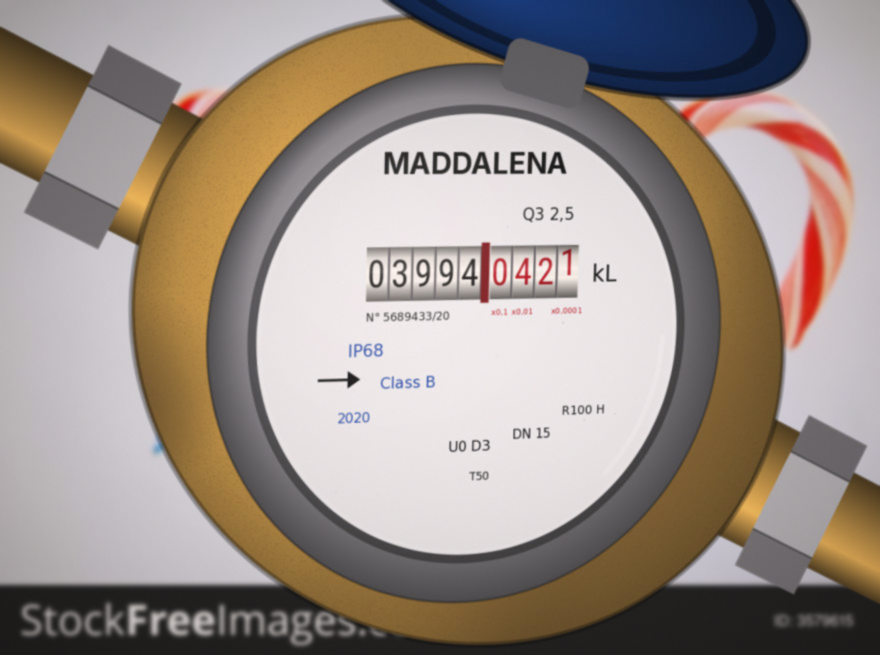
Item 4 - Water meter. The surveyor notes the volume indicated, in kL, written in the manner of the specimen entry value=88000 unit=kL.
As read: value=3994.0421 unit=kL
